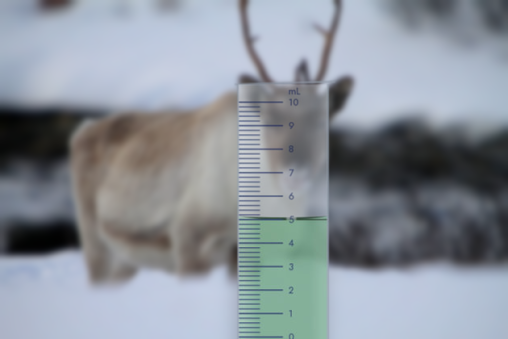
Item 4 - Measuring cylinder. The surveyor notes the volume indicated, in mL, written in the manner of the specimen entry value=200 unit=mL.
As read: value=5 unit=mL
